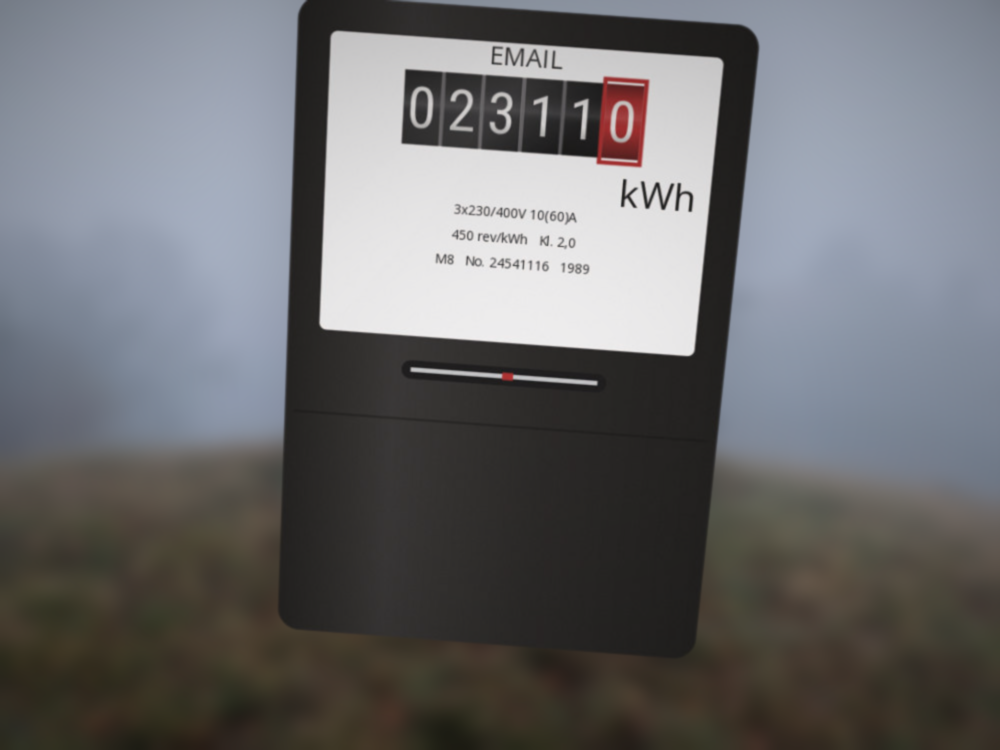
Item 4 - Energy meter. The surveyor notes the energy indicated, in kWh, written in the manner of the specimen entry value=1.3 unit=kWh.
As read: value=2311.0 unit=kWh
